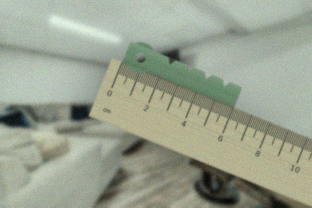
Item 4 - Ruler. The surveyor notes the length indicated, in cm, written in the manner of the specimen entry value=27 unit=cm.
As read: value=6 unit=cm
